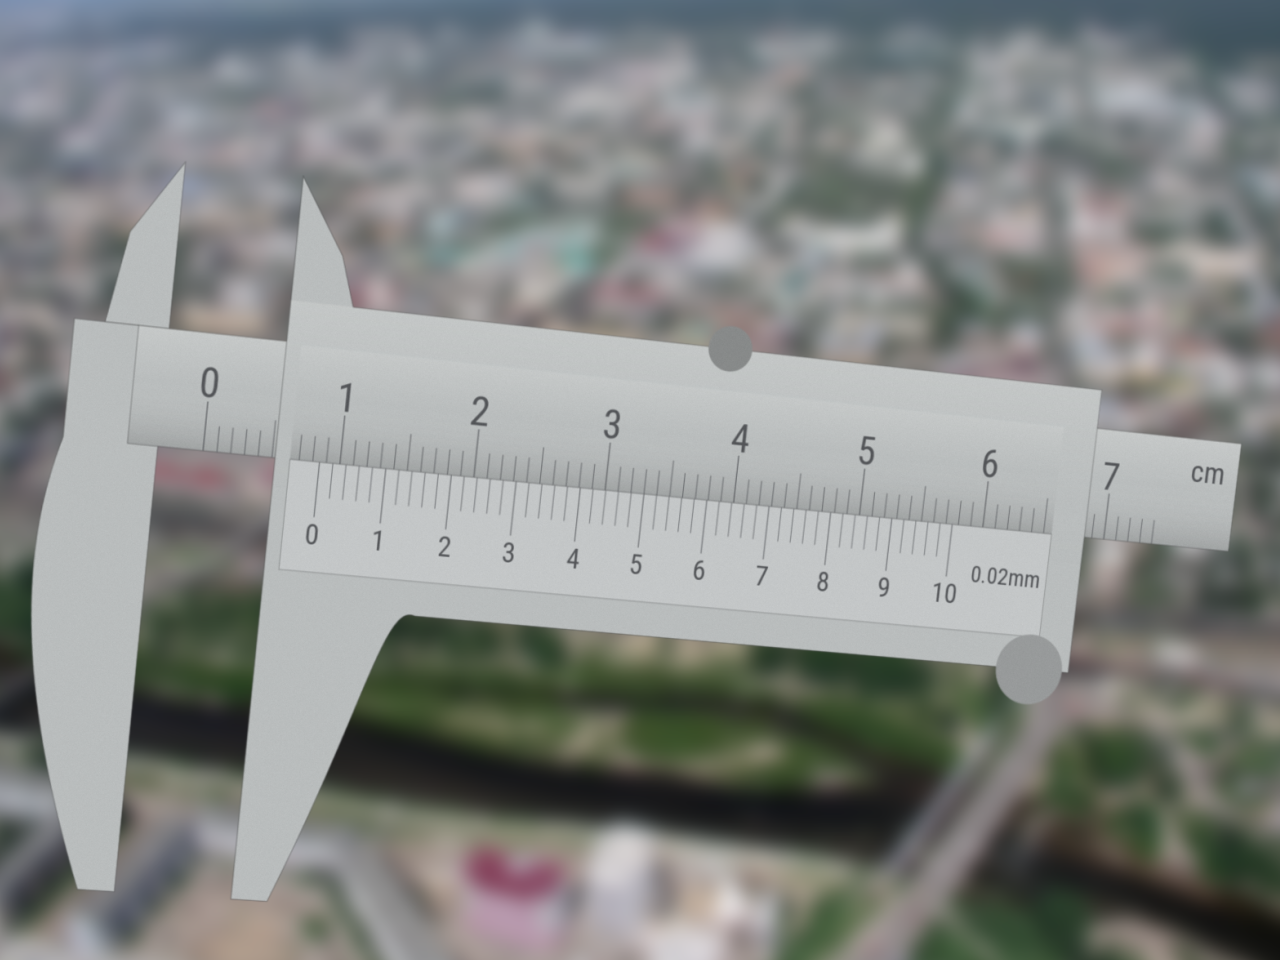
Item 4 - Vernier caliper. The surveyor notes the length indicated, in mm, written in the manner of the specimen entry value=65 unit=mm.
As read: value=8.5 unit=mm
